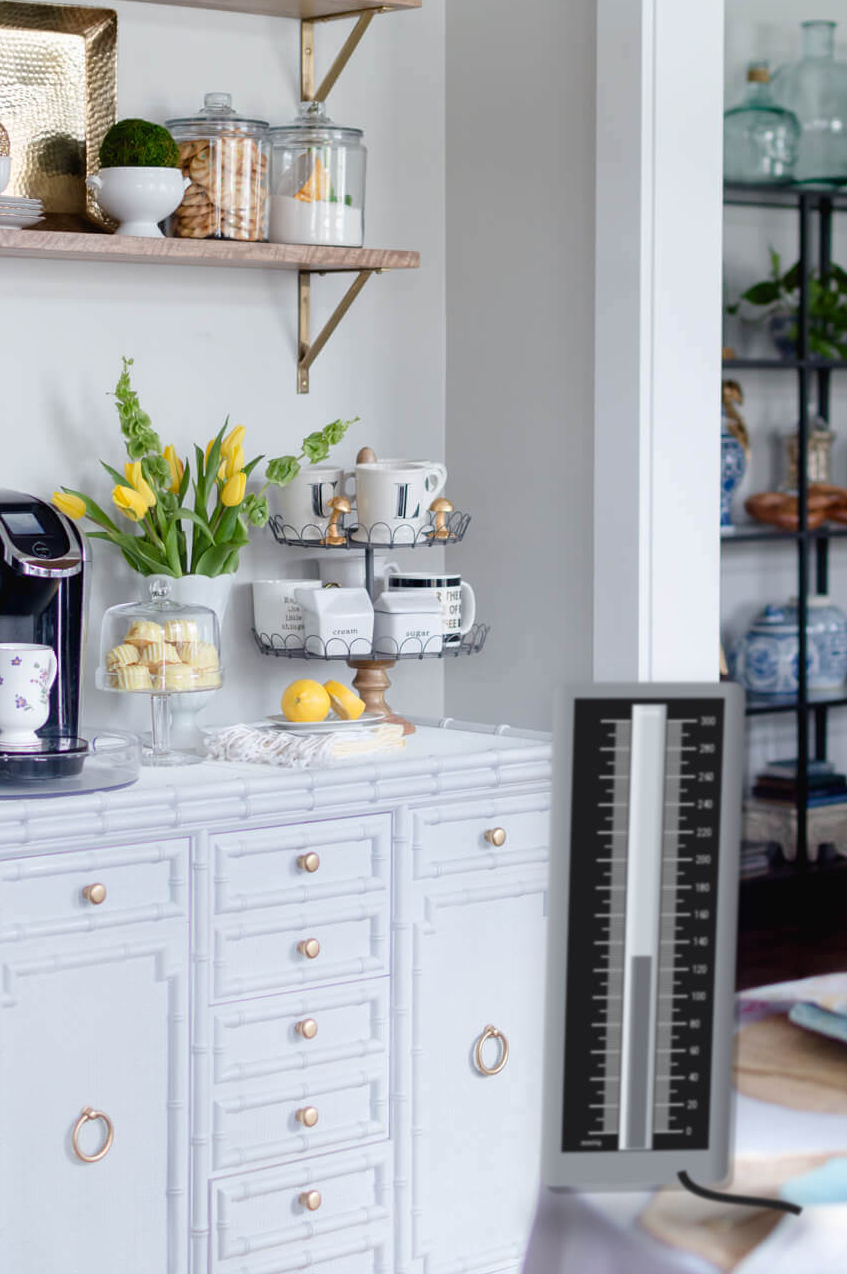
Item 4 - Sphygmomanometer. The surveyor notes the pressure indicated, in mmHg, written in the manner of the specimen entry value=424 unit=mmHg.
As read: value=130 unit=mmHg
